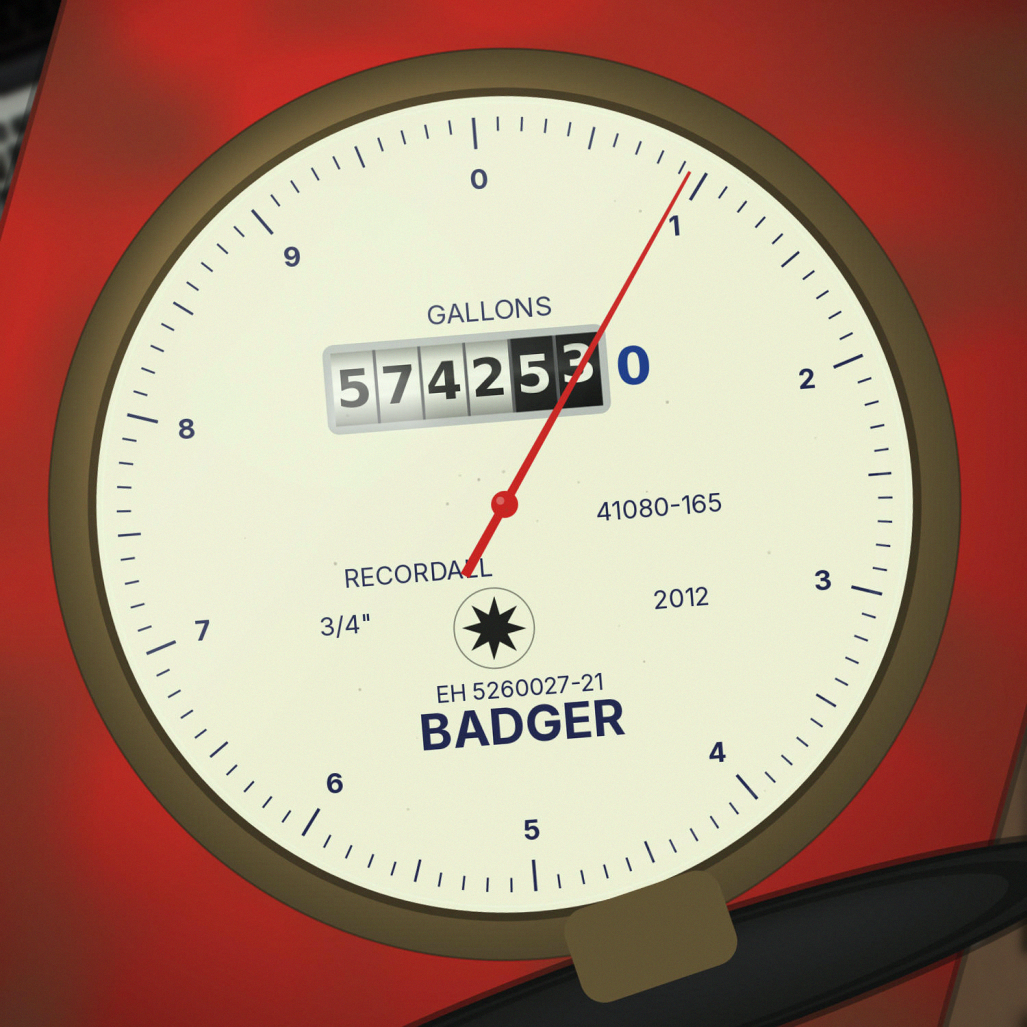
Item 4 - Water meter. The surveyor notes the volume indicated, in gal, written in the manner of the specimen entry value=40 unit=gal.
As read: value=5742530.9 unit=gal
